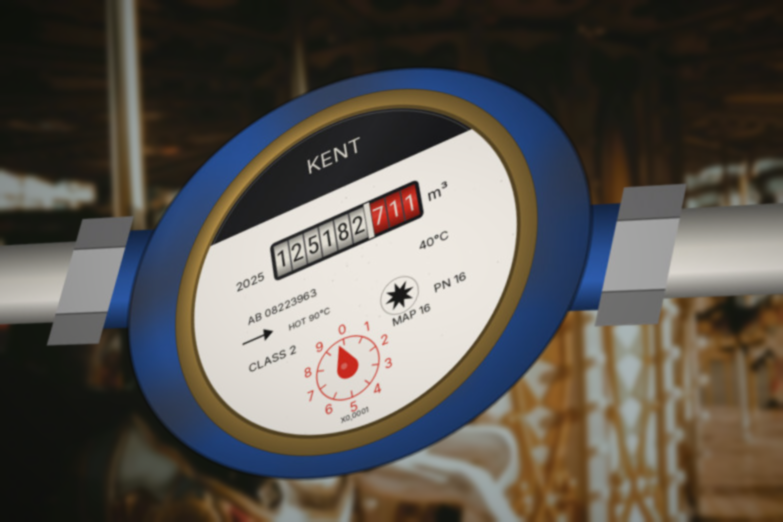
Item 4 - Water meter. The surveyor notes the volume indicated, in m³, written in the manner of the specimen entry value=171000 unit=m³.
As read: value=125182.7109 unit=m³
